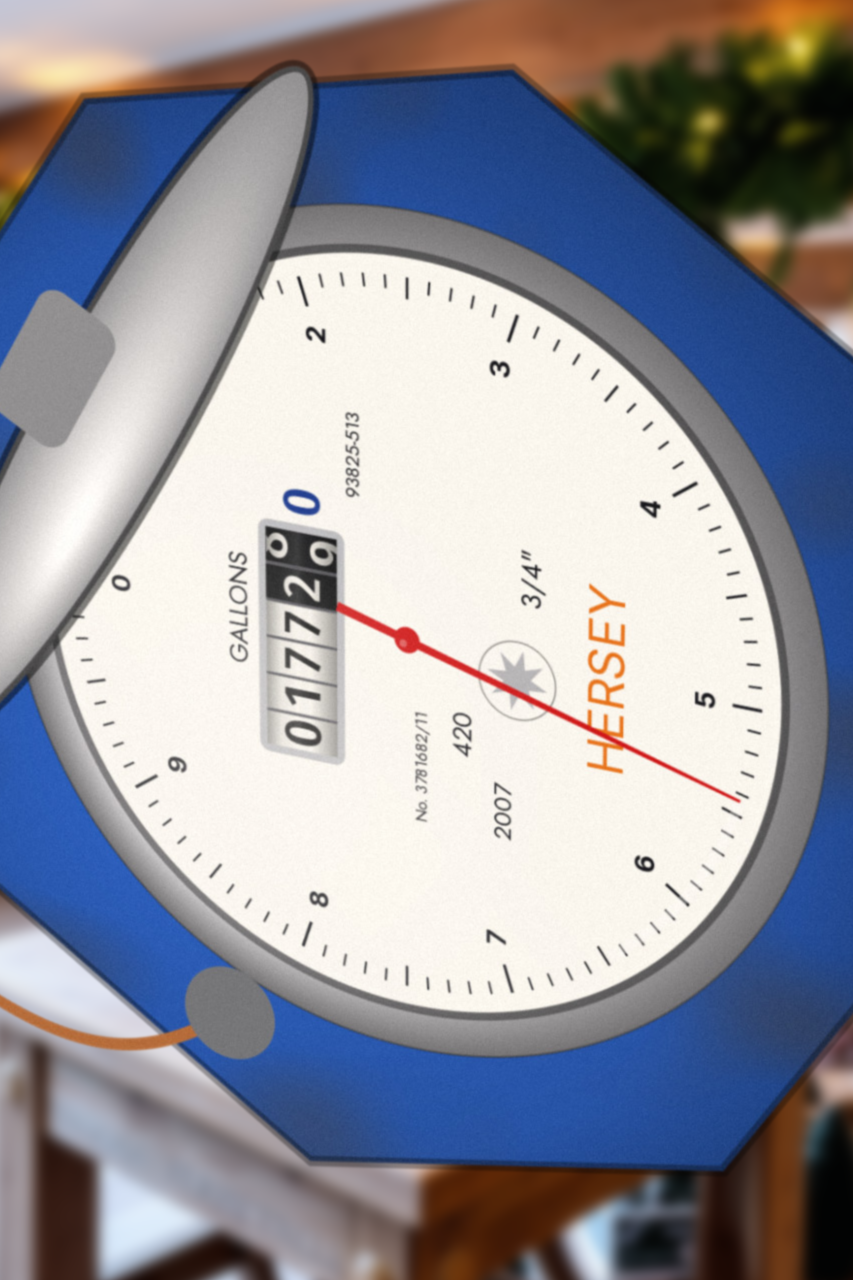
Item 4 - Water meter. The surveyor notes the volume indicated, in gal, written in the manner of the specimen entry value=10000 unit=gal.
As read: value=177285.4 unit=gal
